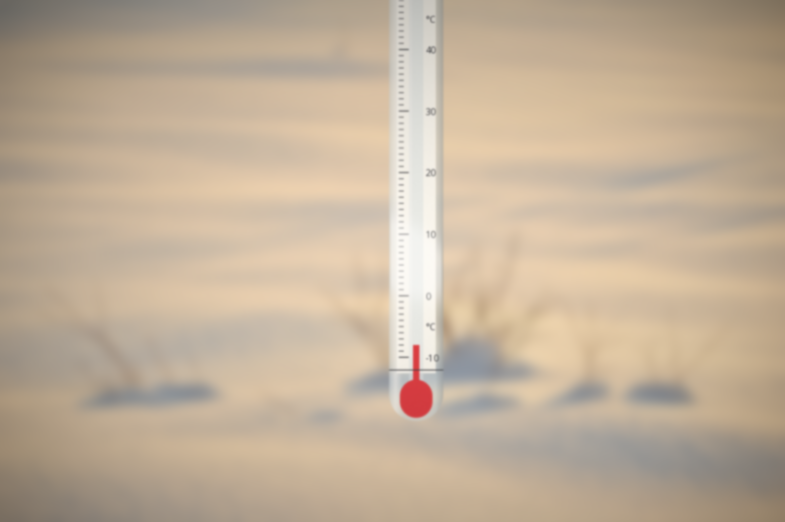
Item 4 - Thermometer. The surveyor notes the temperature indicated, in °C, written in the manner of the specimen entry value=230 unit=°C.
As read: value=-8 unit=°C
